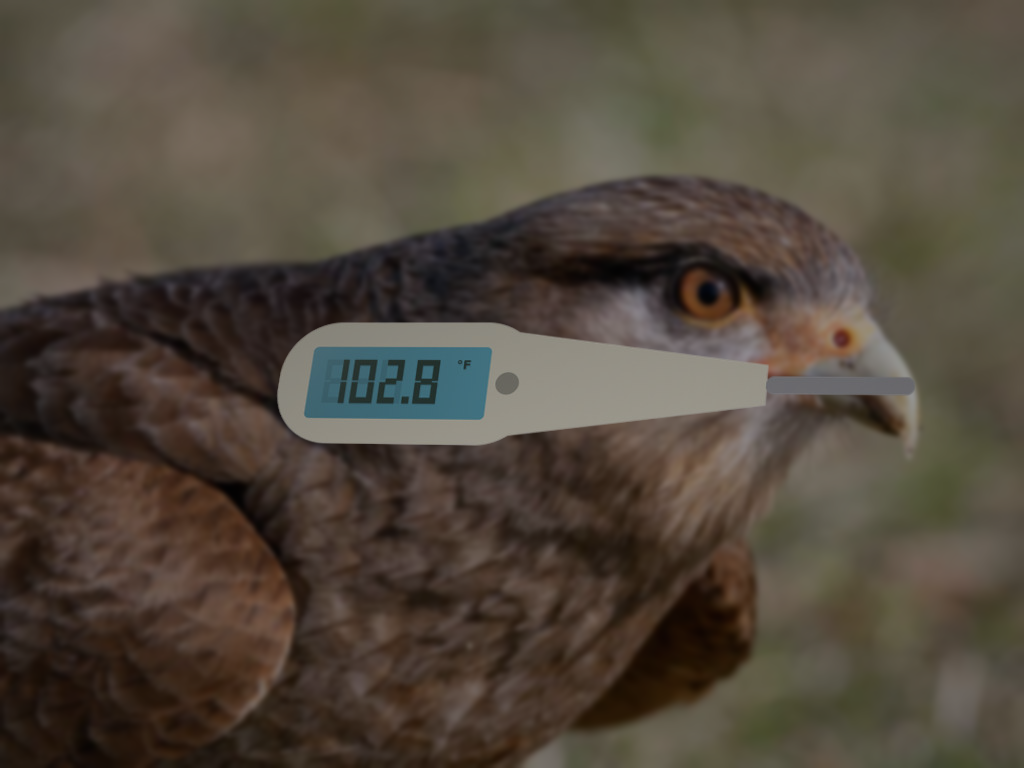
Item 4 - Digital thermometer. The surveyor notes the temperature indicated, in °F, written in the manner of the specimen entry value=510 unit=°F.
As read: value=102.8 unit=°F
